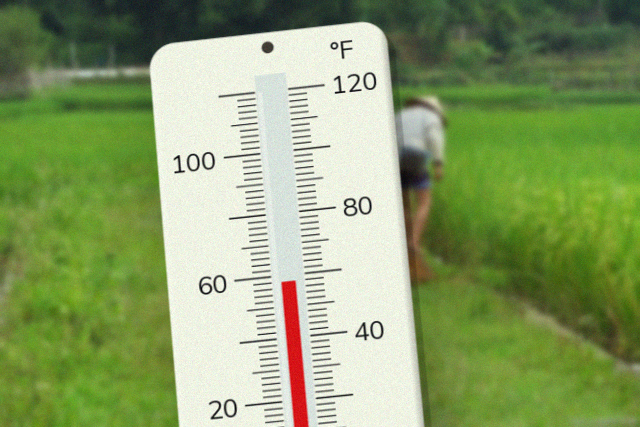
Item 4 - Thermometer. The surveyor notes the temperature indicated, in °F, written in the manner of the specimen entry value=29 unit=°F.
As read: value=58 unit=°F
